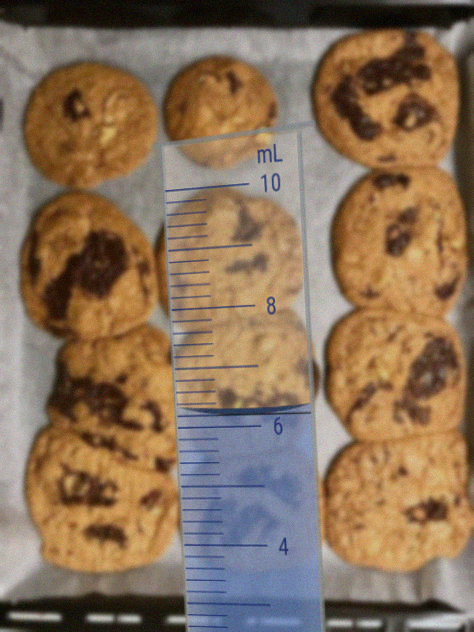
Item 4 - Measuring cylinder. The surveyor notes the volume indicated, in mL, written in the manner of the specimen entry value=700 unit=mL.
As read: value=6.2 unit=mL
